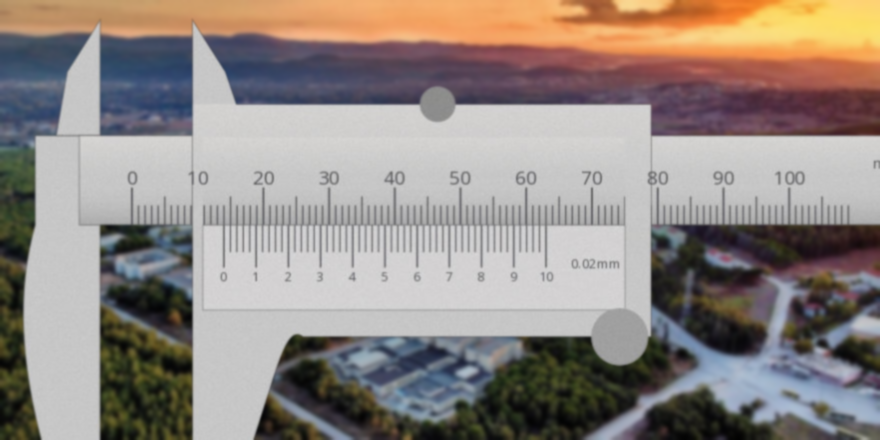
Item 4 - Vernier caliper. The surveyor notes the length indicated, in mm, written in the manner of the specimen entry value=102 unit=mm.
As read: value=14.0 unit=mm
